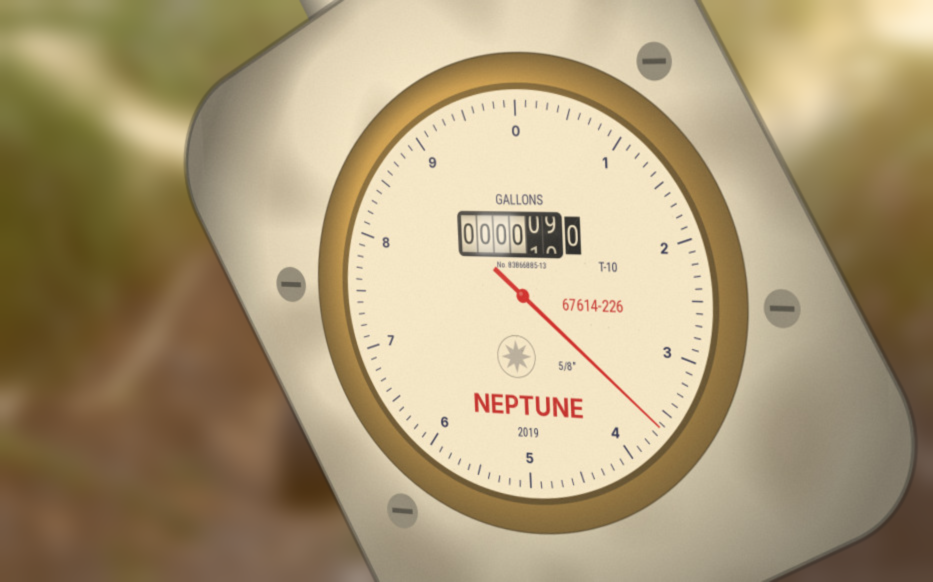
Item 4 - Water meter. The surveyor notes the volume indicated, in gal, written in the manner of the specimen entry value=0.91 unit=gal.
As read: value=93.6 unit=gal
